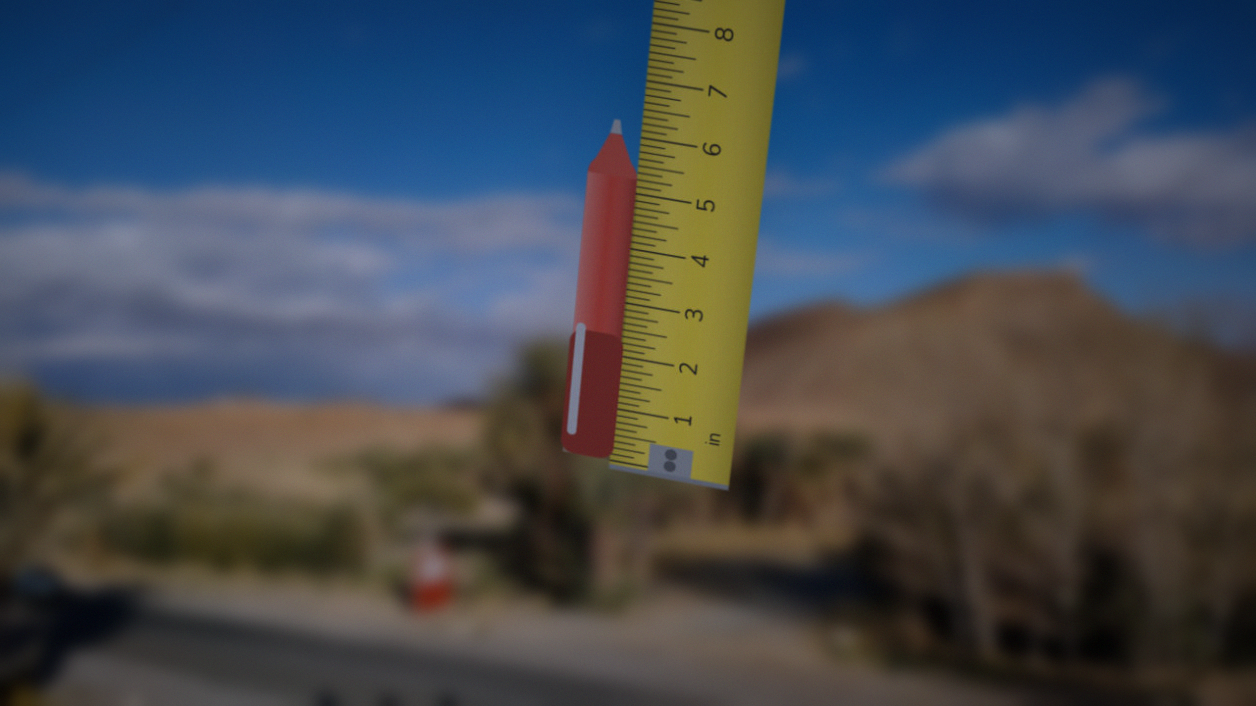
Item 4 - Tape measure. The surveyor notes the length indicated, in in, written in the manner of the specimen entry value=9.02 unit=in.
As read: value=6.25 unit=in
